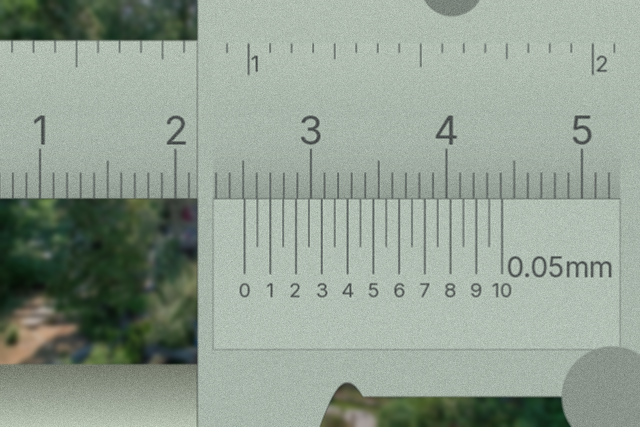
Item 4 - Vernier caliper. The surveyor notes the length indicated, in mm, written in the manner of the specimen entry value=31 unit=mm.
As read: value=25.1 unit=mm
